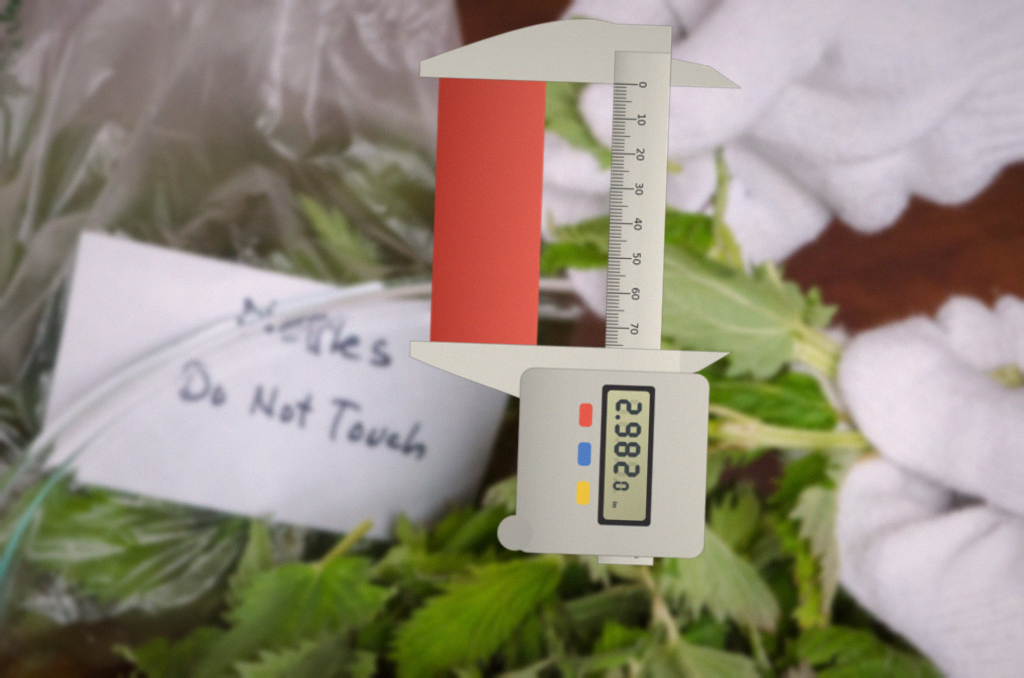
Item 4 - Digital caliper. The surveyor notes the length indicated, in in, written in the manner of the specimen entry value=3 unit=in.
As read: value=2.9820 unit=in
